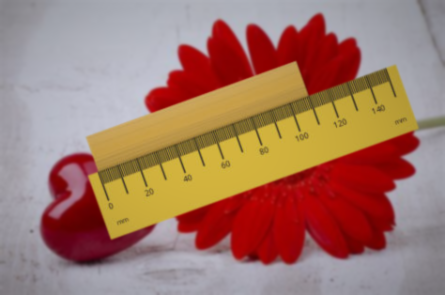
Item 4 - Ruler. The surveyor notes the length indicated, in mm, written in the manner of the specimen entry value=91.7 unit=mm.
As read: value=110 unit=mm
